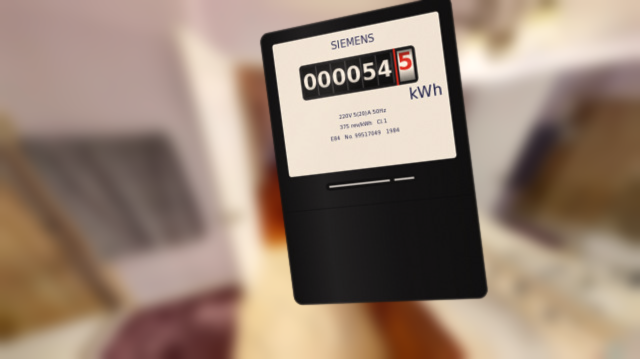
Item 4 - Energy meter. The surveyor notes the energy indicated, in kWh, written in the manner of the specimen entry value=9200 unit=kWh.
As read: value=54.5 unit=kWh
